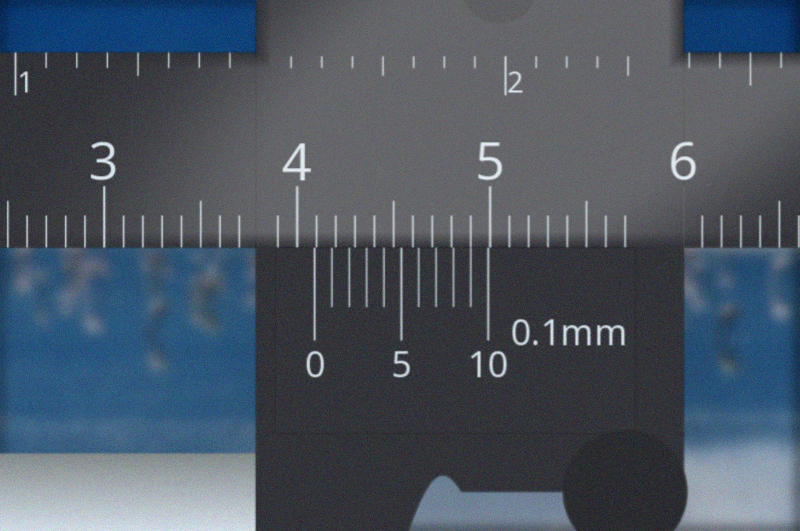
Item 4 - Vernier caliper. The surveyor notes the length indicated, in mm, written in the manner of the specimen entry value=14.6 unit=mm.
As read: value=40.9 unit=mm
